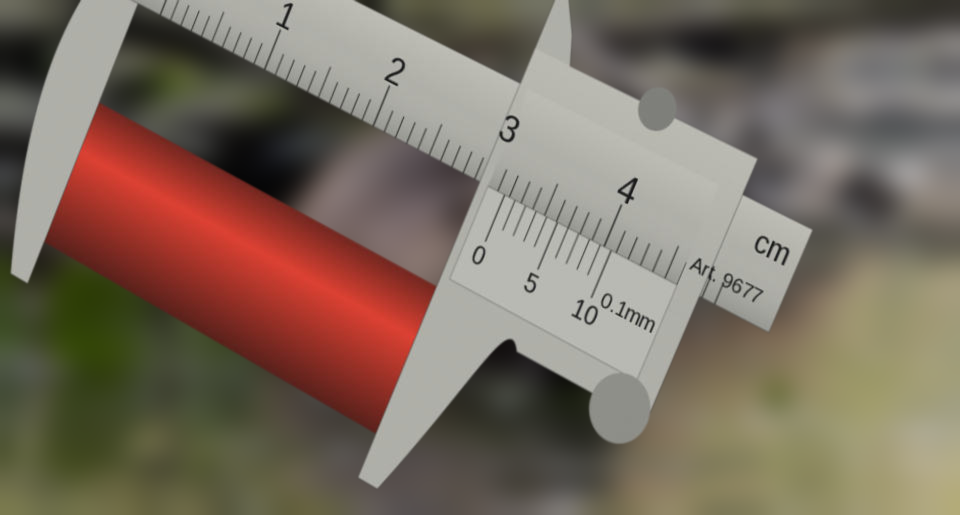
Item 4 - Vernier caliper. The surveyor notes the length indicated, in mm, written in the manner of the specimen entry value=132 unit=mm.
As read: value=31.6 unit=mm
